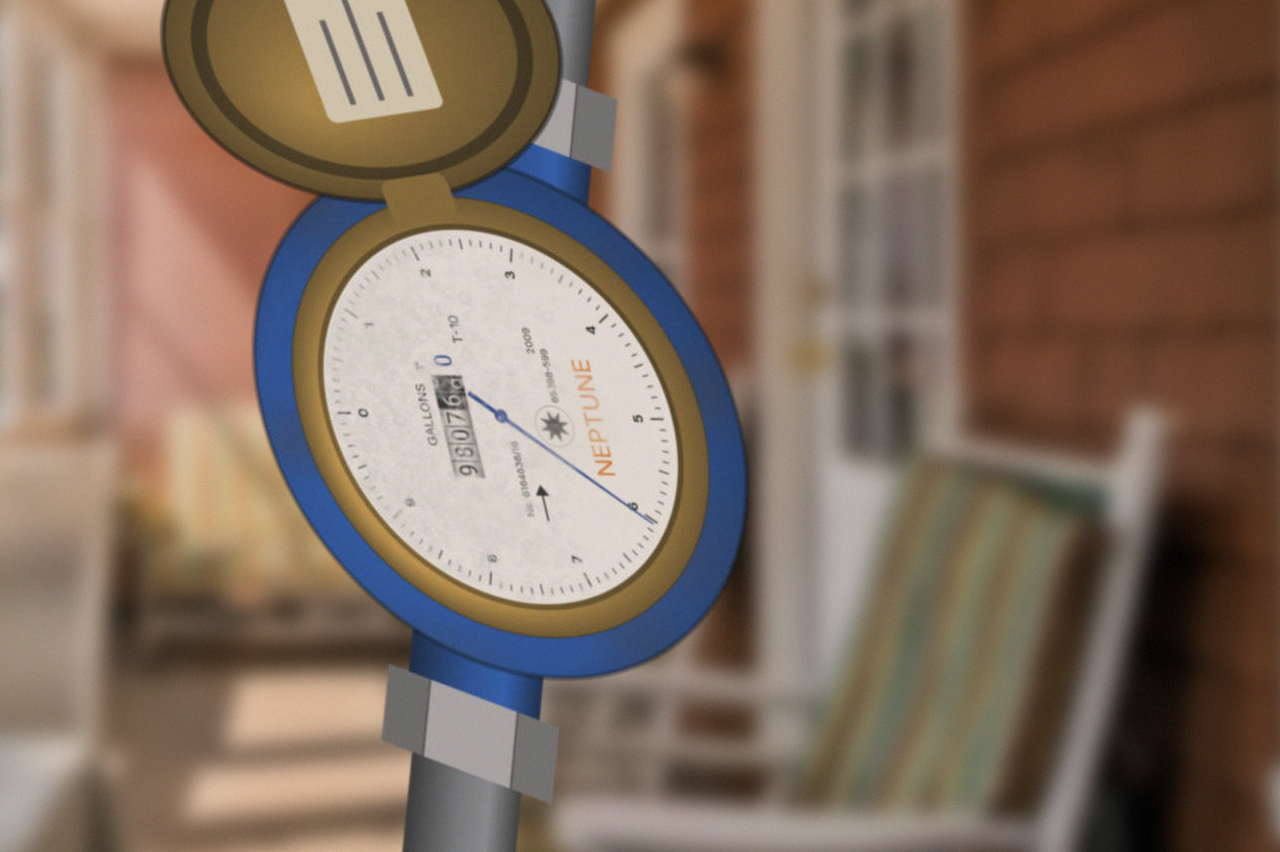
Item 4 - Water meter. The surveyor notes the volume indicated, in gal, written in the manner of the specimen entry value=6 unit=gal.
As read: value=9807686.0 unit=gal
